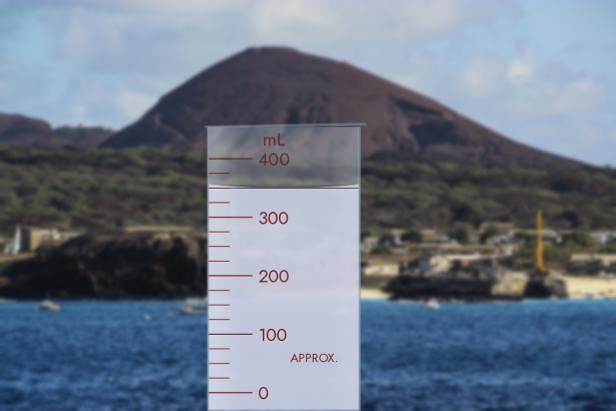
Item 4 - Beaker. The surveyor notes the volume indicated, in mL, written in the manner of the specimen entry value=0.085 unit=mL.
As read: value=350 unit=mL
